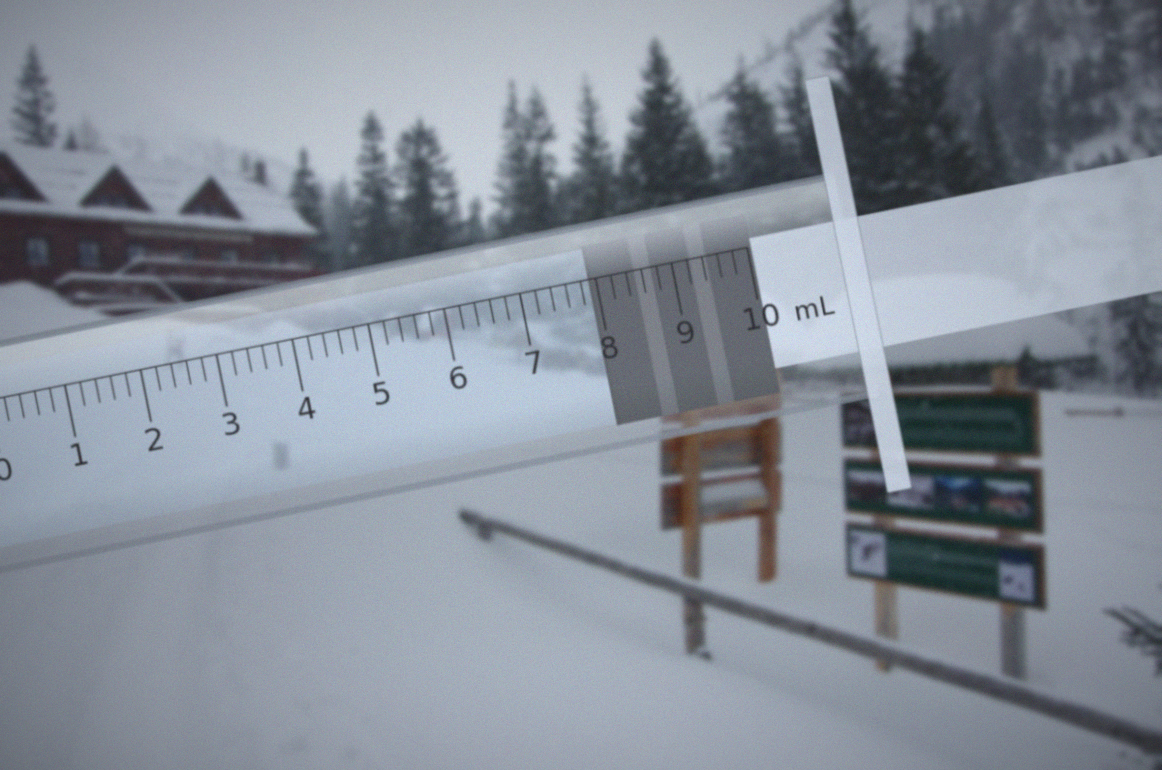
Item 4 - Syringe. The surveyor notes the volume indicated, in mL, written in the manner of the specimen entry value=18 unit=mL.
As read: value=7.9 unit=mL
